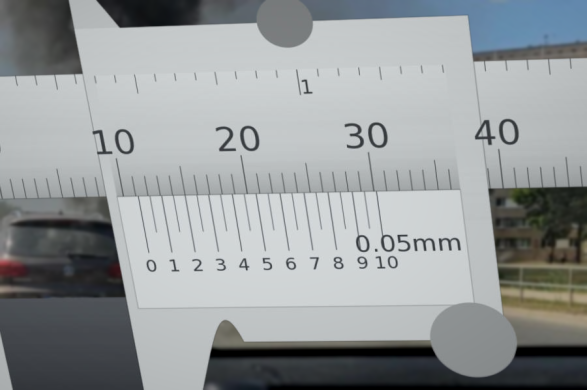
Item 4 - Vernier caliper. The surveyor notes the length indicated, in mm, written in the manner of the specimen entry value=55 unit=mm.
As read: value=11.2 unit=mm
